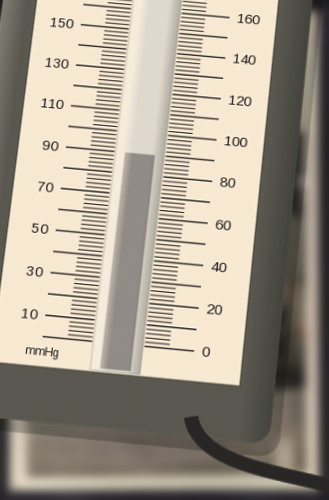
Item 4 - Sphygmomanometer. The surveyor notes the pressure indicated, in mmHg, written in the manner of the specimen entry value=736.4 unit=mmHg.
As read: value=90 unit=mmHg
